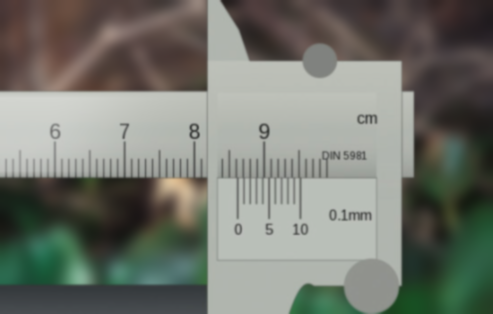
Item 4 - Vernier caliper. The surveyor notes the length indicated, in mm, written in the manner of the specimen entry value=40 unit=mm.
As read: value=86.2 unit=mm
